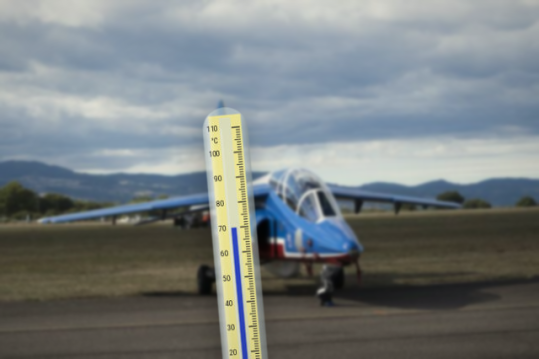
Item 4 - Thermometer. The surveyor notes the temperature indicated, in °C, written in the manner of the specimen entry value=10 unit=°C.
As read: value=70 unit=°C
